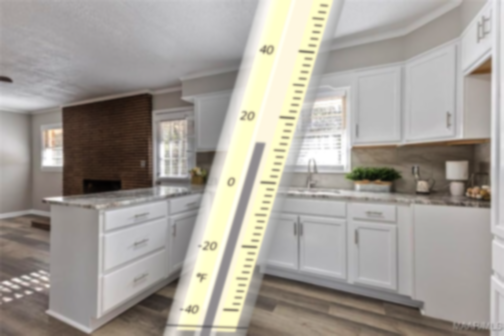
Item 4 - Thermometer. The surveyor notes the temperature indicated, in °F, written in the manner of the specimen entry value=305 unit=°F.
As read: value=12 unit=°F
